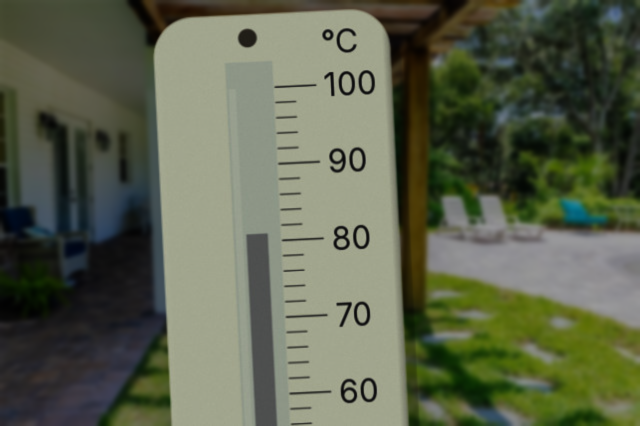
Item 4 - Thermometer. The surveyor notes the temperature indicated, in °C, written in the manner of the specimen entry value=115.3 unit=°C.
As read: value=81 unit=°C
